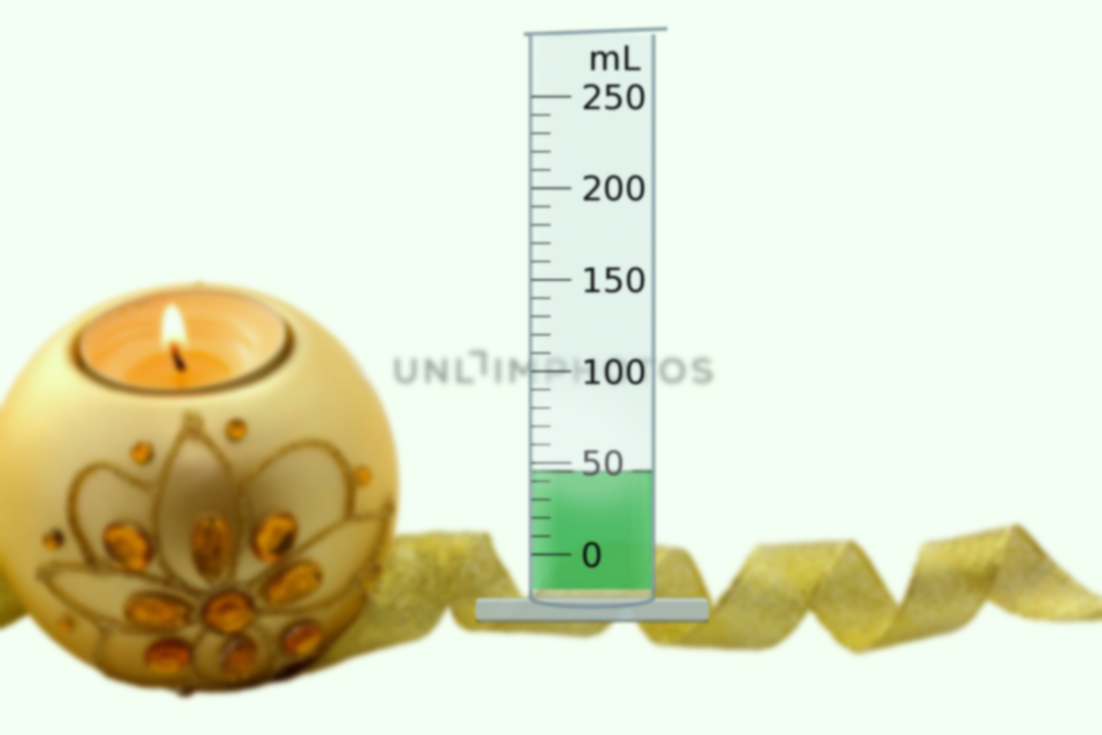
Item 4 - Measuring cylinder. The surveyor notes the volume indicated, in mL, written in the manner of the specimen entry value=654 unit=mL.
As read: value=45 unit=mL
